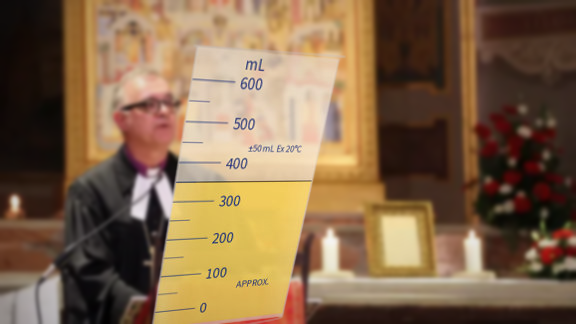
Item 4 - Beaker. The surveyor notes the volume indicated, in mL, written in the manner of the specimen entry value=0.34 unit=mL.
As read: value=350 unit=mL
